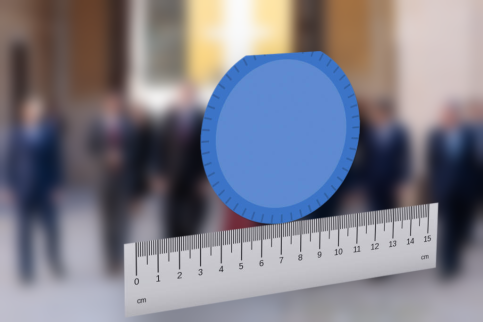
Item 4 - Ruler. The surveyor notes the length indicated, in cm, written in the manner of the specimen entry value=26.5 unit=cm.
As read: value=8 unit=cm
